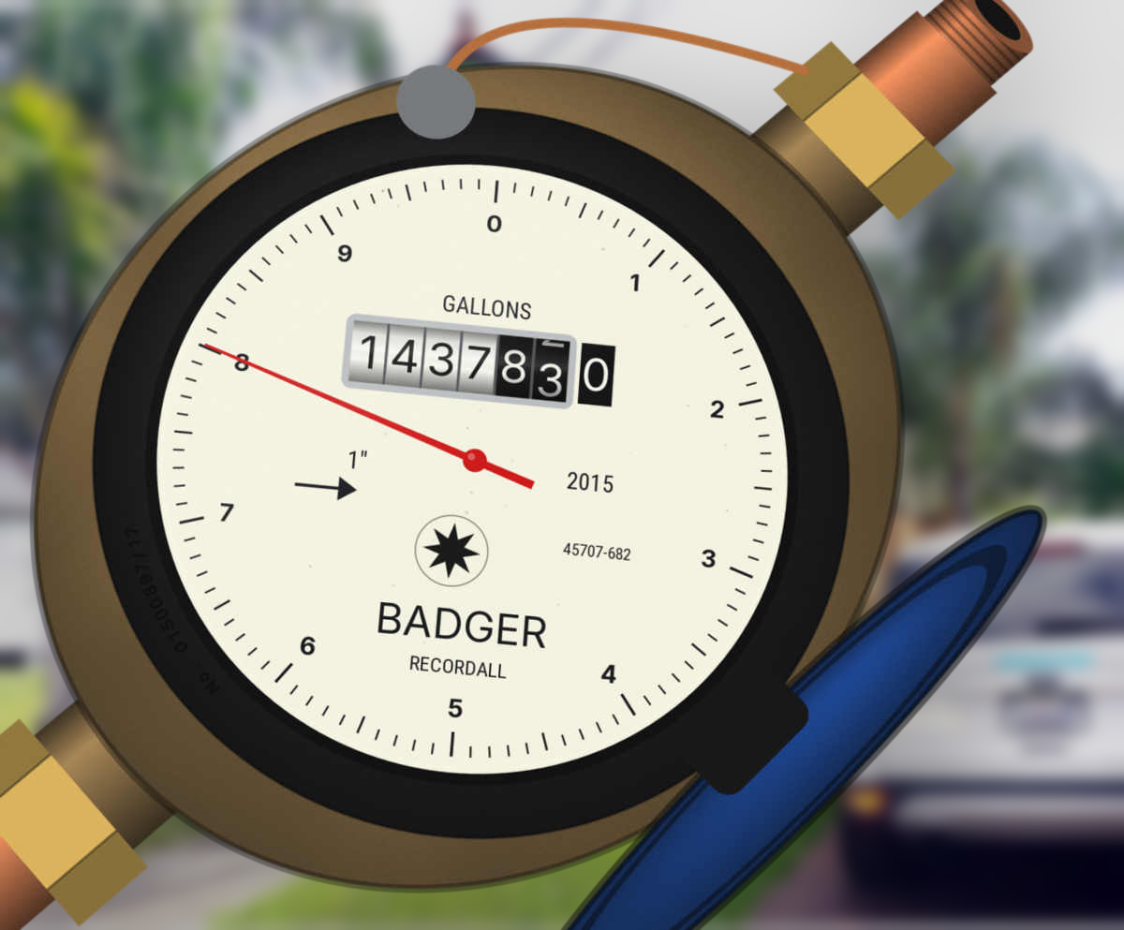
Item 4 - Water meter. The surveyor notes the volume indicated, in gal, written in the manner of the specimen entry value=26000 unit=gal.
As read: value=1437828.0 unit=gal
